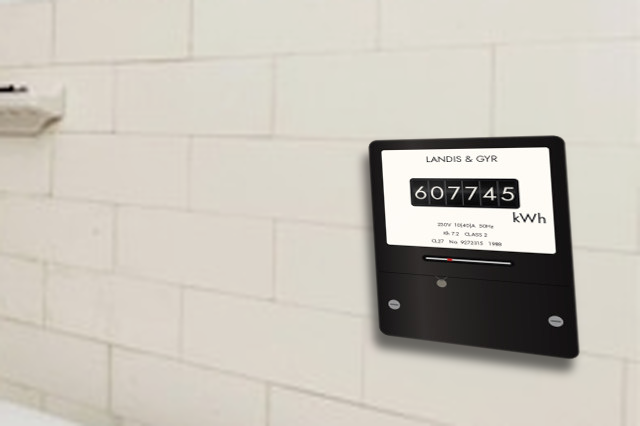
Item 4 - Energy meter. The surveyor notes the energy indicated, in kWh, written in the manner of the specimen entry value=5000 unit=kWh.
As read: value=607745 unit=kWh
